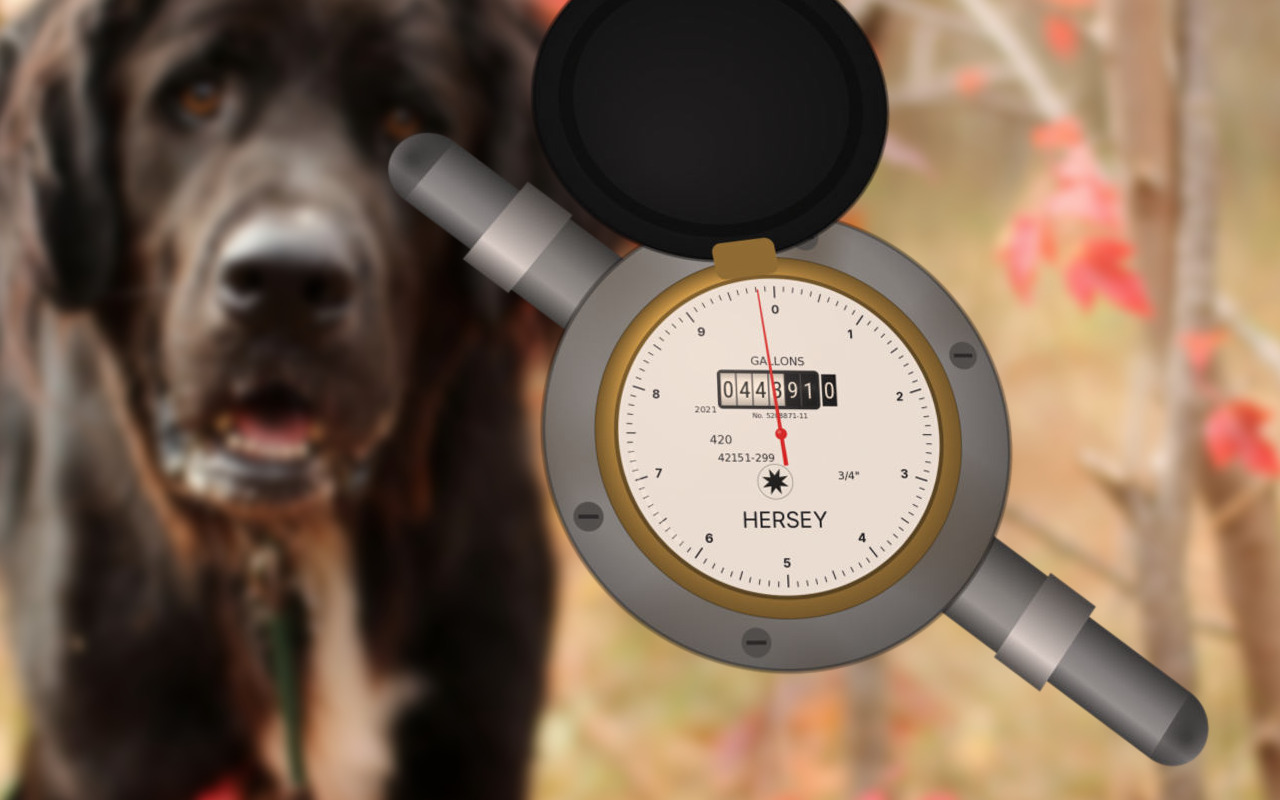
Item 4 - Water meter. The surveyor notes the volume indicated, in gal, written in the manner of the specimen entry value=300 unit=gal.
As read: value=443909.8 unit=gal
